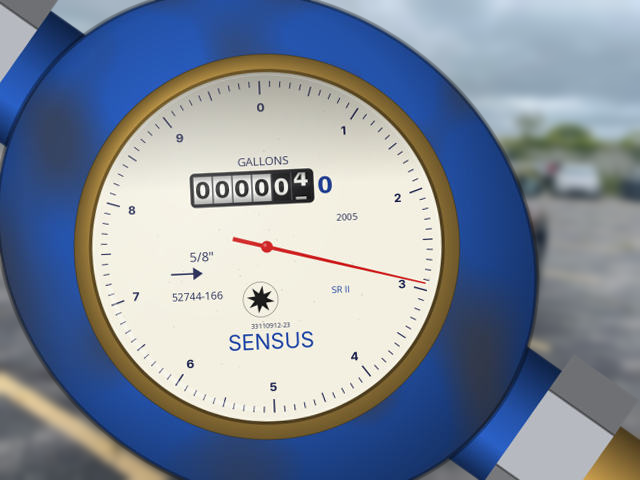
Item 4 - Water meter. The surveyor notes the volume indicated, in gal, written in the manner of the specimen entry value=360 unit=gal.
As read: value=42.9 unit=gal
